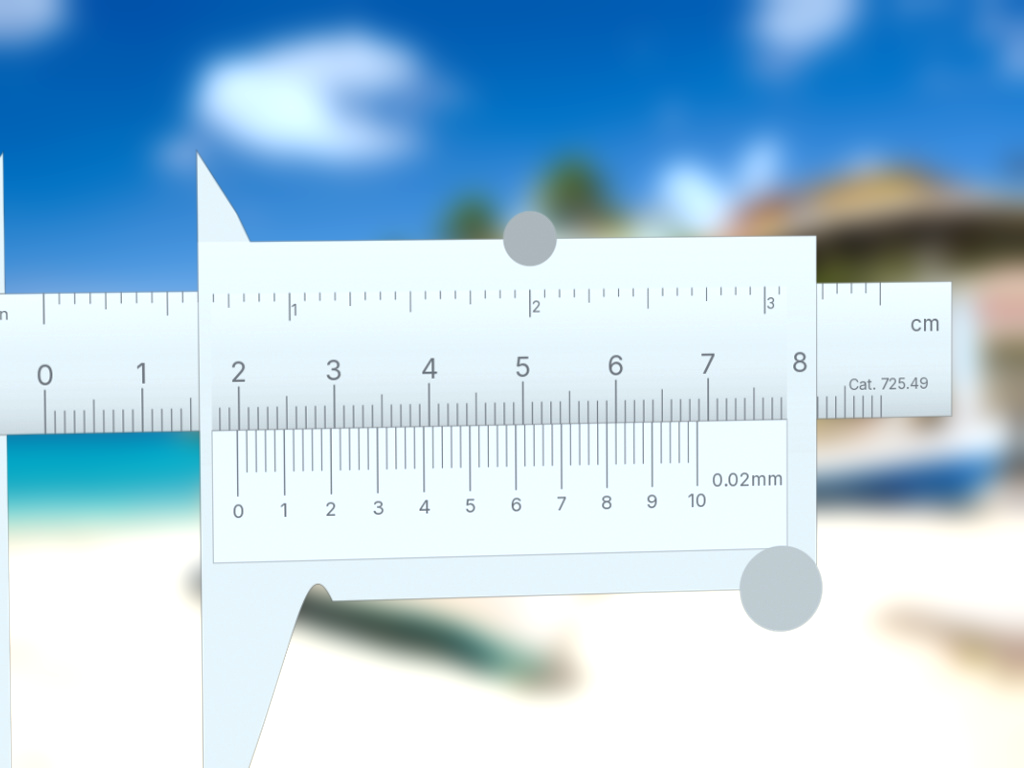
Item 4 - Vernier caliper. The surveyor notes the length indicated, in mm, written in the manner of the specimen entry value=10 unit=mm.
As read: value=19.8 unit=mm
